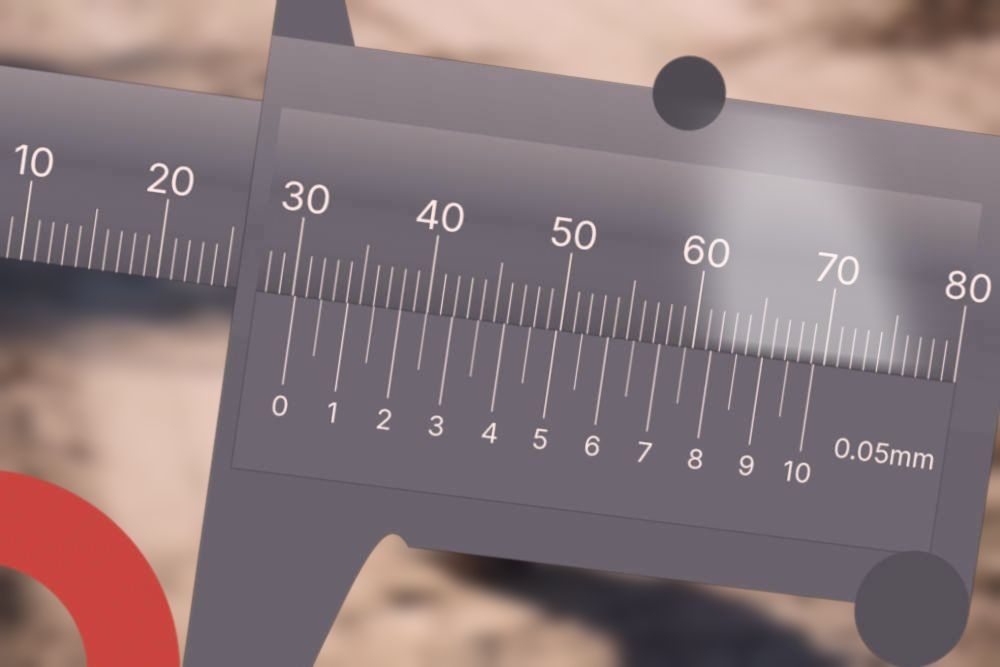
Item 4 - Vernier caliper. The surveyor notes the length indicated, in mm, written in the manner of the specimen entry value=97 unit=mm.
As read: value=30.2 unit=mm
